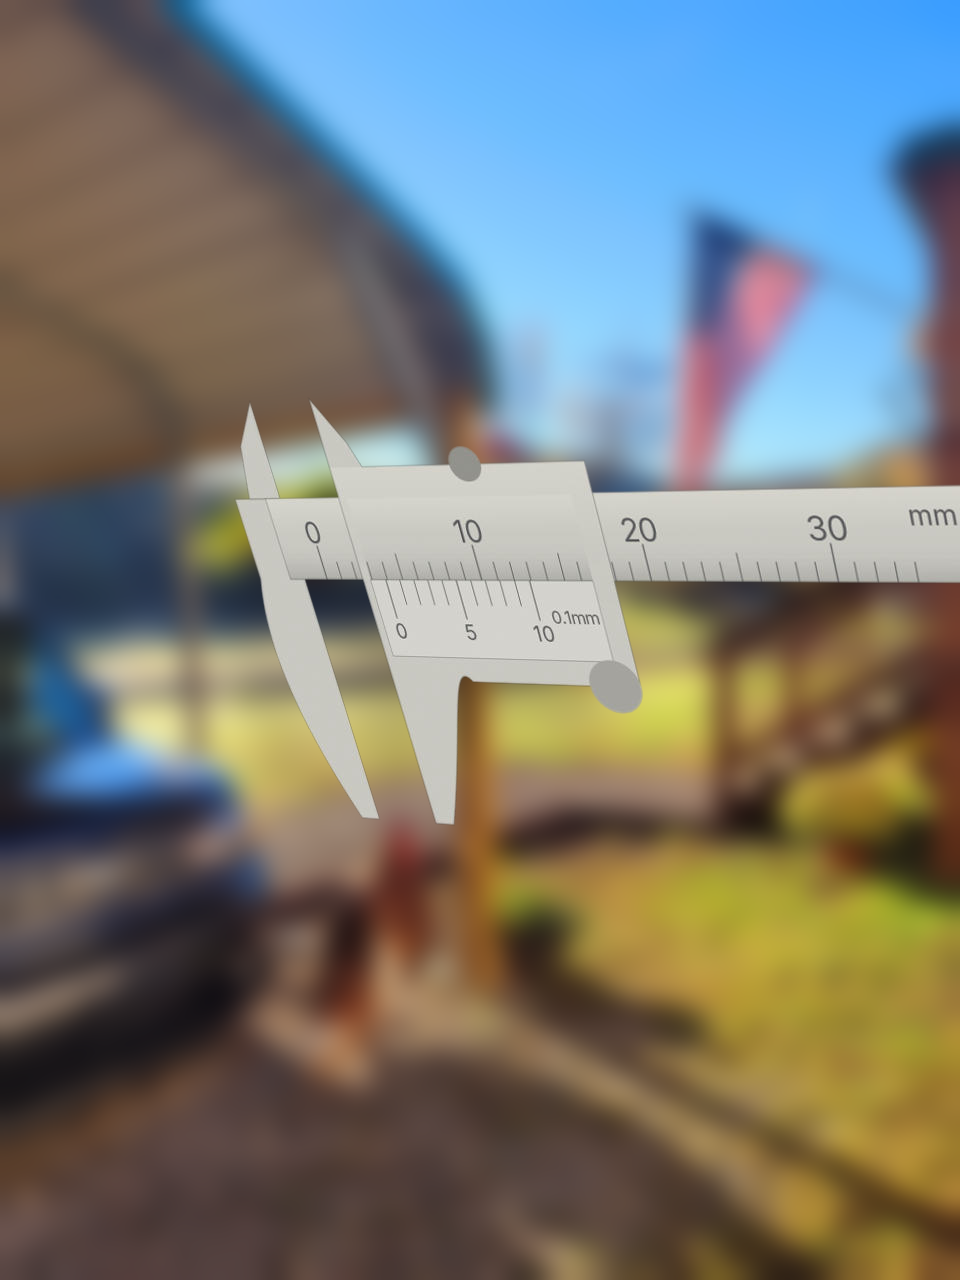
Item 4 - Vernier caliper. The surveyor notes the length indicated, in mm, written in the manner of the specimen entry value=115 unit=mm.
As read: value=3.9 unit=mm
